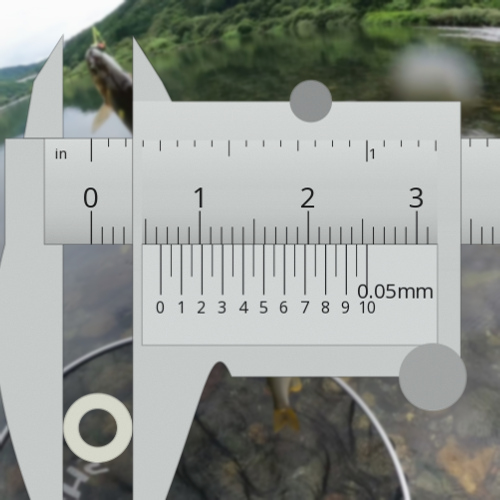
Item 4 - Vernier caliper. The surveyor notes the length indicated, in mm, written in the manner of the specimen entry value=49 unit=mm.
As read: value=6.4 unit=mm
